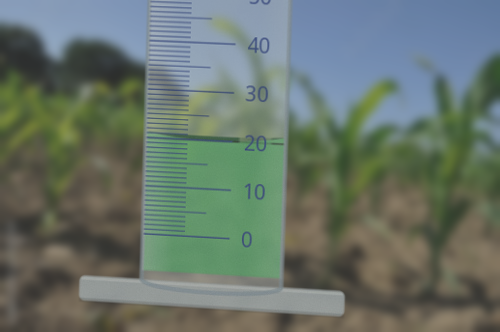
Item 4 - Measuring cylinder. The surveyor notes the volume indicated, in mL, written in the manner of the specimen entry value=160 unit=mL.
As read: value=20 unit=mL
